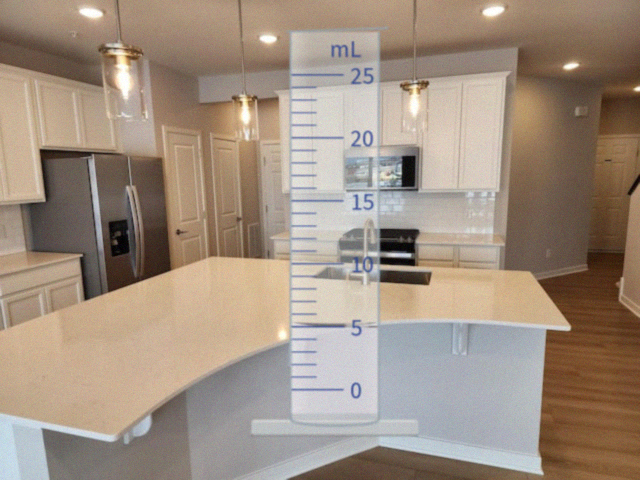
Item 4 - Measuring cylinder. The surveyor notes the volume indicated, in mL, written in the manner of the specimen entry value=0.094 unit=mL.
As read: value=5 unit=mL
